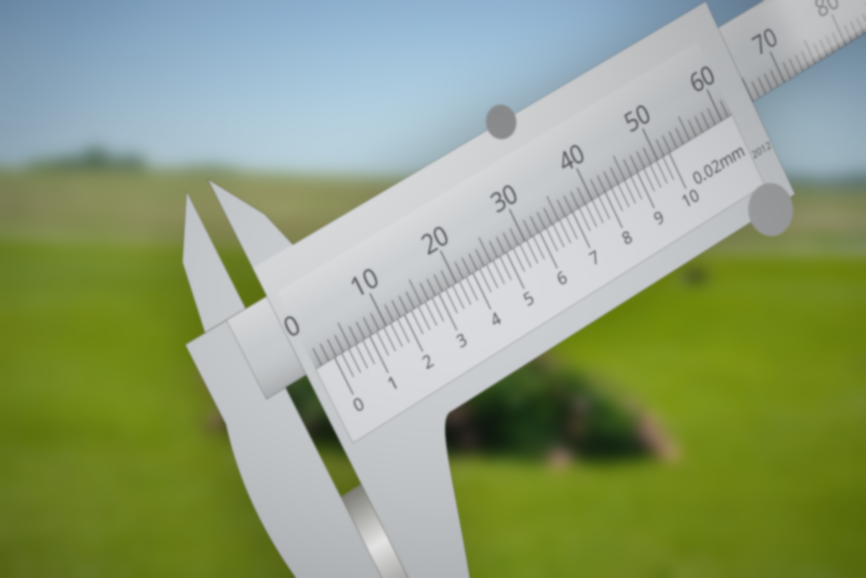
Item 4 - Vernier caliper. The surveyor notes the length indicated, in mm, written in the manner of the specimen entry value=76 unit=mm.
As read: value=2.8 unit=mm
